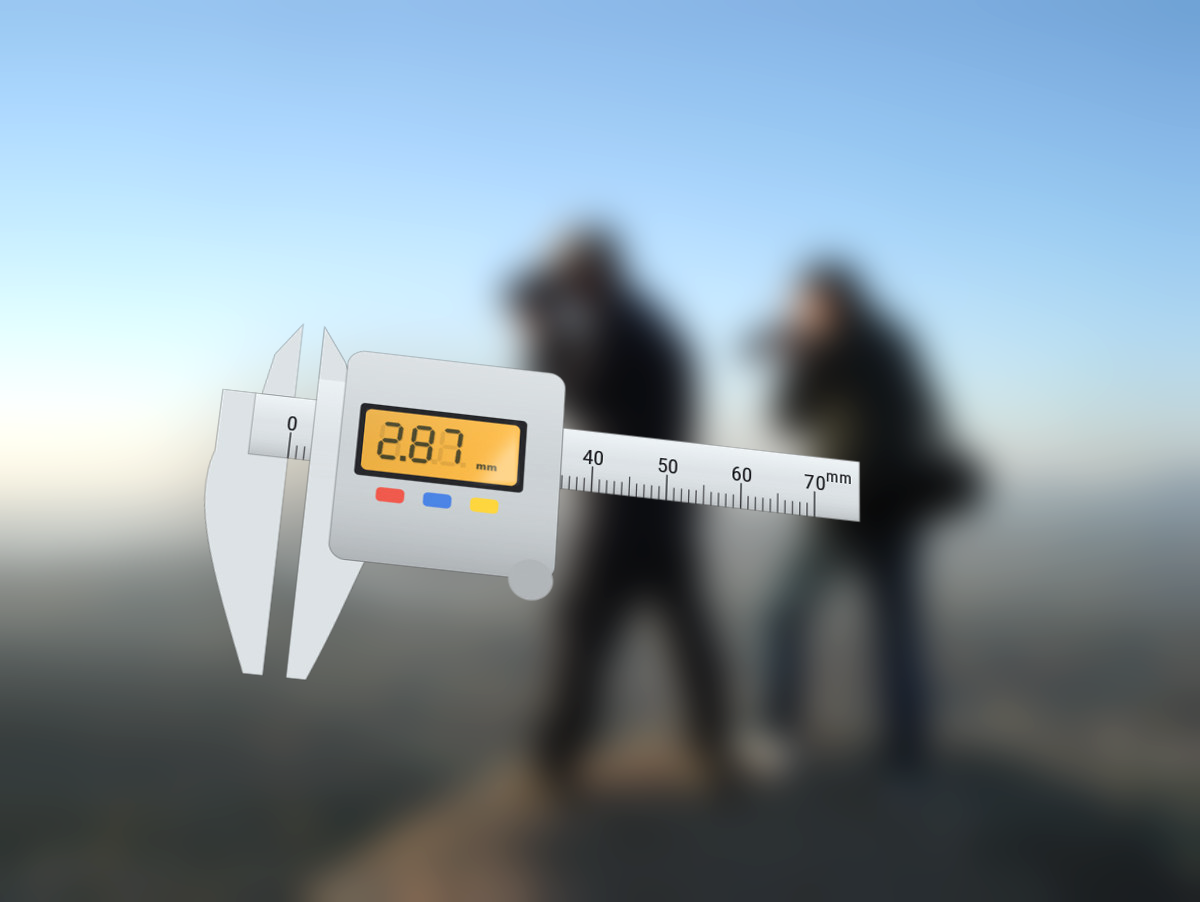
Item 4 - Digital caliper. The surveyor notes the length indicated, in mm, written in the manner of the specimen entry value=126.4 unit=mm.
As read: value=2.87 unit=mm
